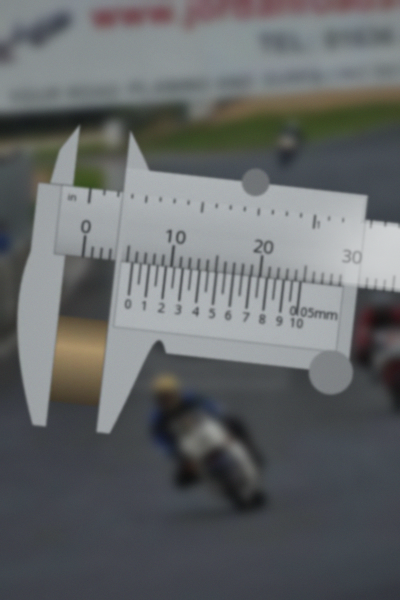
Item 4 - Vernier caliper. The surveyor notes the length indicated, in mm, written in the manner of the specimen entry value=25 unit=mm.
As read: value=5.6 unit=mm
